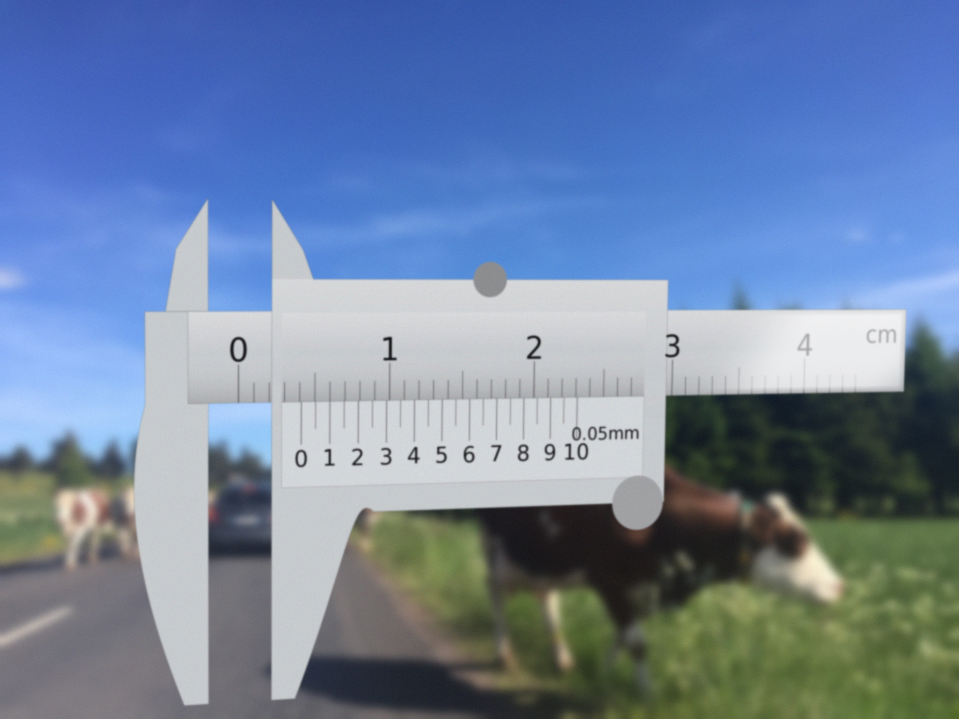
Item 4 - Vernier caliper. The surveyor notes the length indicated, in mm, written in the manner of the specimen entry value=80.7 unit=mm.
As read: value=4.1 unit=mm
